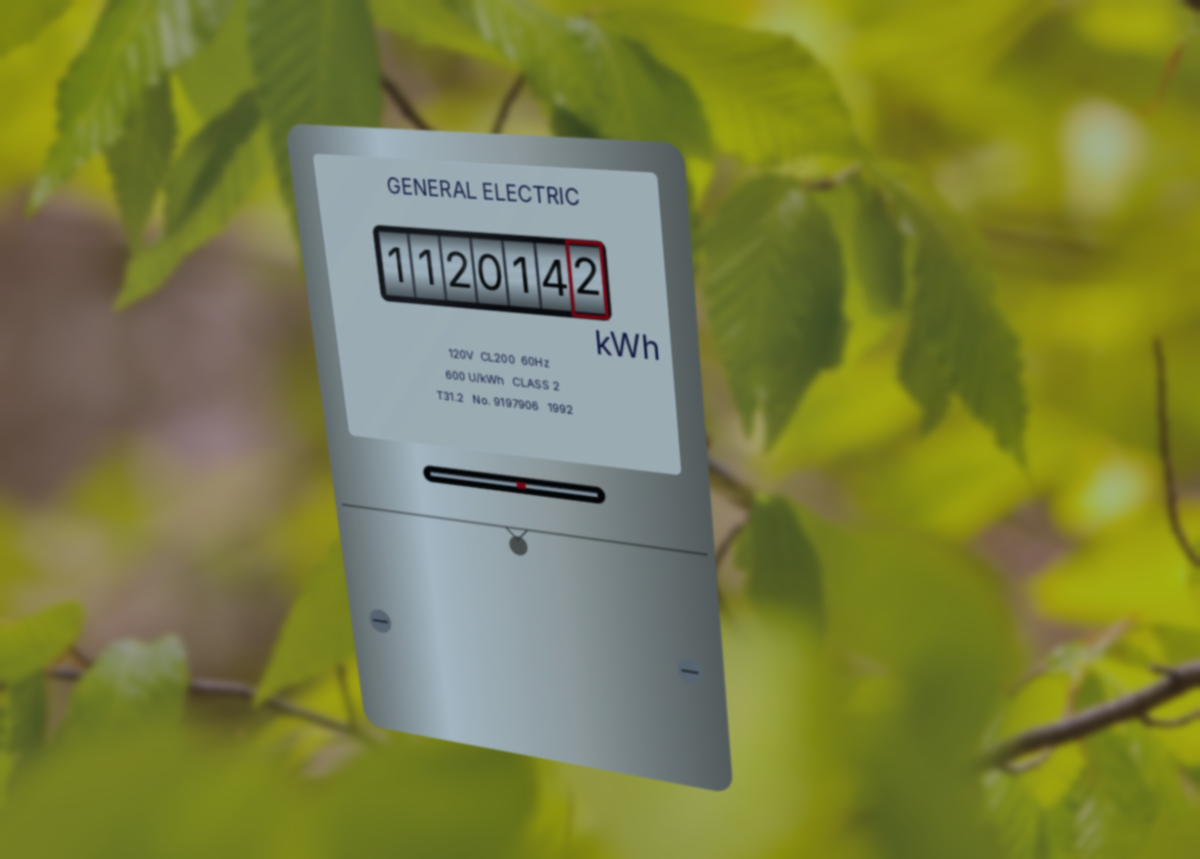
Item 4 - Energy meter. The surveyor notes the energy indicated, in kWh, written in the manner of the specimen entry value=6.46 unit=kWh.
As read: value=112014.2 unit=kWh
